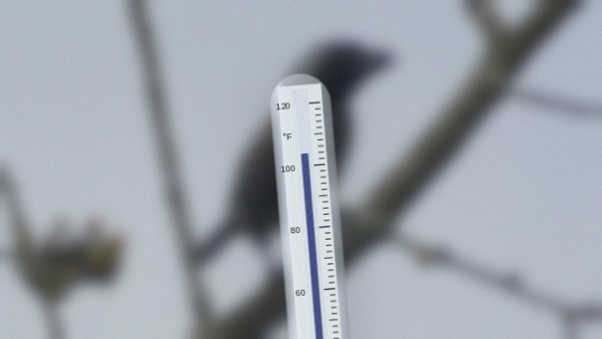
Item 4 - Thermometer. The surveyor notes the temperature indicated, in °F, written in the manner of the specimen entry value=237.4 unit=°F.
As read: value=104 unit=°F
